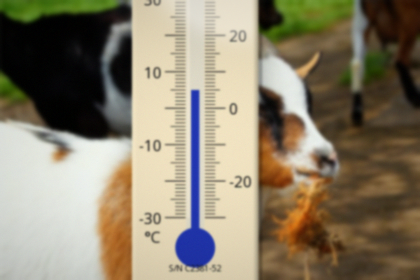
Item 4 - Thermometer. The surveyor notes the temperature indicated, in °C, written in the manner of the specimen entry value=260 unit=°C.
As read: value=5 unit=°C
